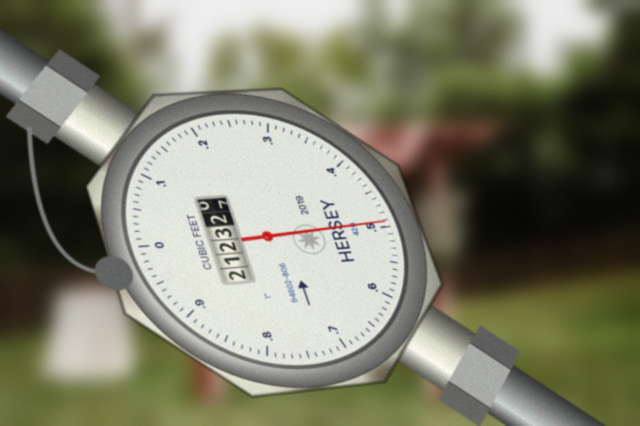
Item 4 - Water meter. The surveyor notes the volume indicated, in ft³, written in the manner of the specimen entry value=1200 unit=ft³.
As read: value=212326.49 unit=ft³
